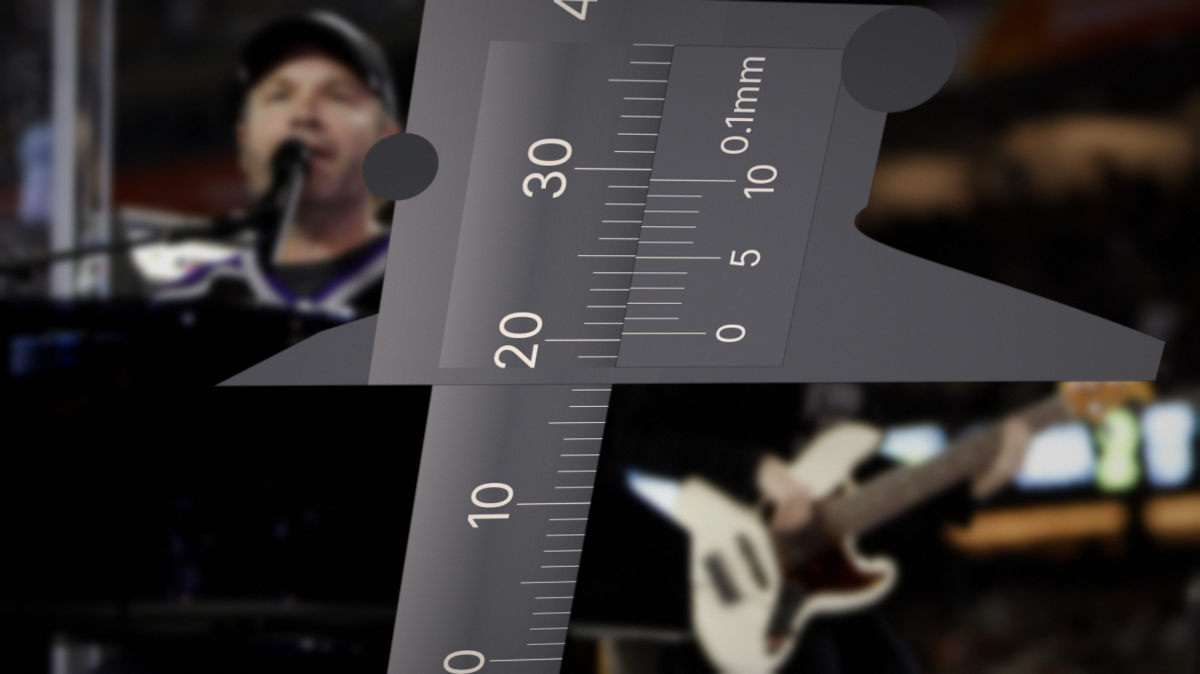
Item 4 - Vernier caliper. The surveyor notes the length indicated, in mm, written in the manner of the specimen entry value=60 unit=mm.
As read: value=20.4 unit=mm
